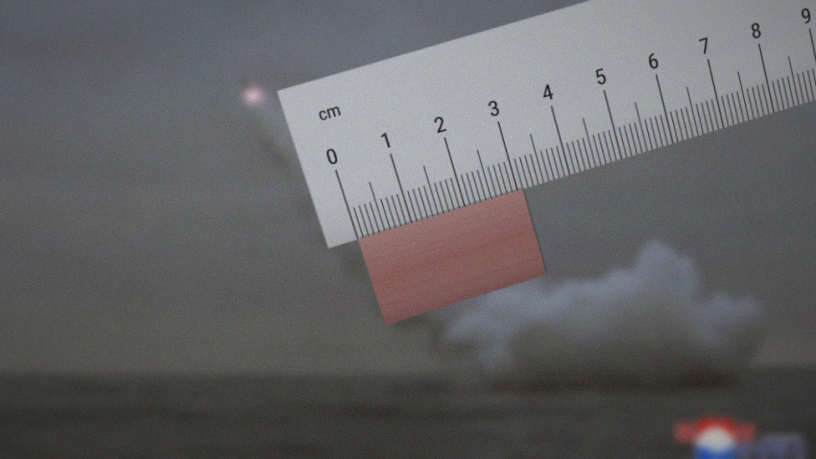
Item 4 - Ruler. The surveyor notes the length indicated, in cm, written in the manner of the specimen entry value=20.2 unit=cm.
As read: value=3.1 unit=cm
